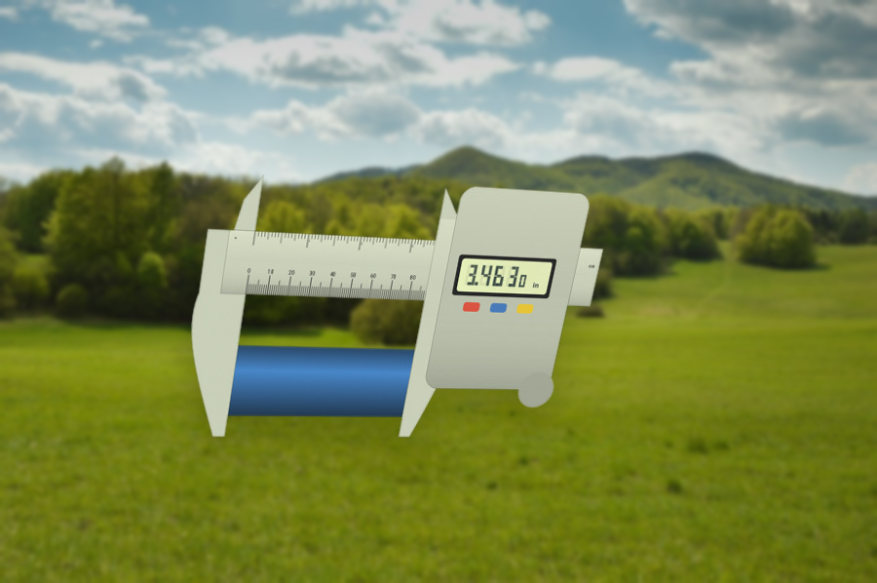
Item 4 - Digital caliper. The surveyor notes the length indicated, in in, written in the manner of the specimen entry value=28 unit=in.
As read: value=3.4630 unit=in
